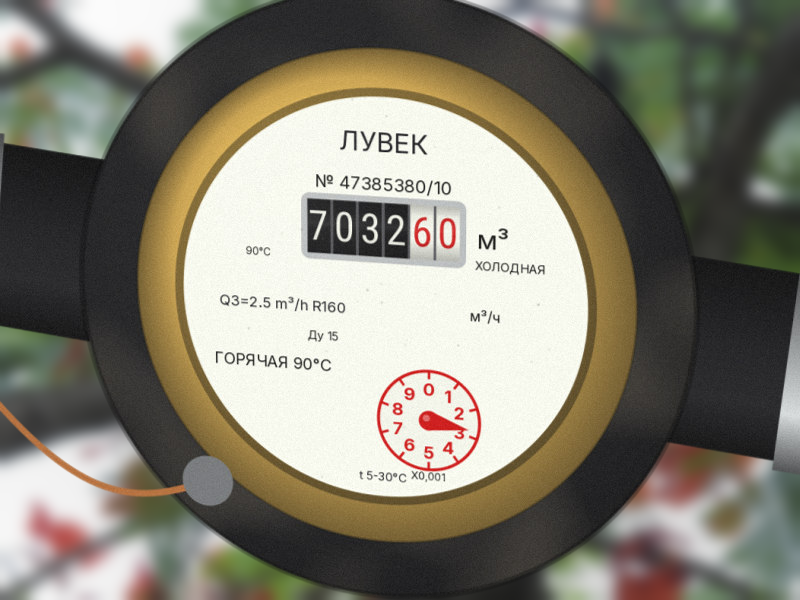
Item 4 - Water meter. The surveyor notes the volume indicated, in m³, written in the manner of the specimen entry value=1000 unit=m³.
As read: value=7032.602 unit=m³
